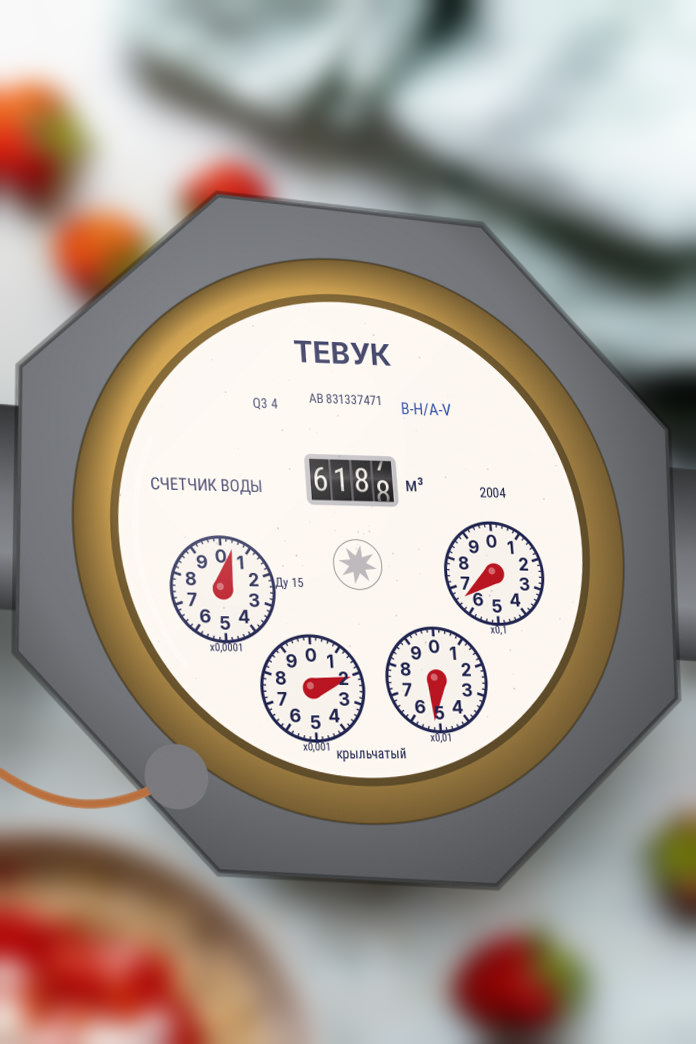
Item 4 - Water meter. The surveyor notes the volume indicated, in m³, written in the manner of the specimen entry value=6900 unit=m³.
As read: value=6187.6520 unit=m³
